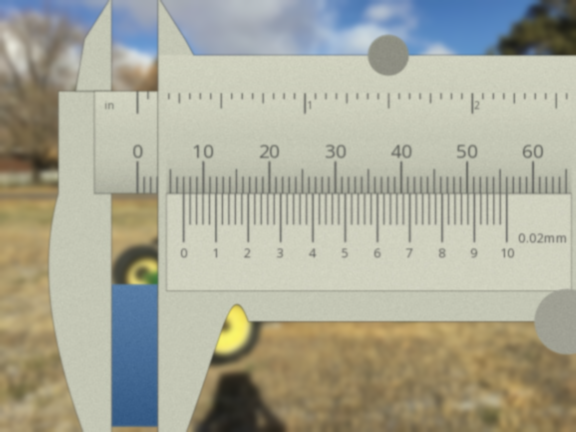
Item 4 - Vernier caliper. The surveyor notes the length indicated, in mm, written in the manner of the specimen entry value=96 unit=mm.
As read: value=7.0 unit=mm
